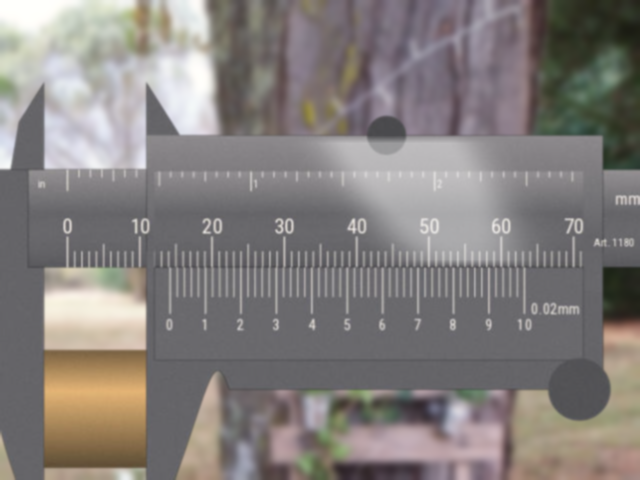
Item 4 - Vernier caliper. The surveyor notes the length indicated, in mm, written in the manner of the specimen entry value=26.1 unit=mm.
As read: value=14.2 unit=mm
